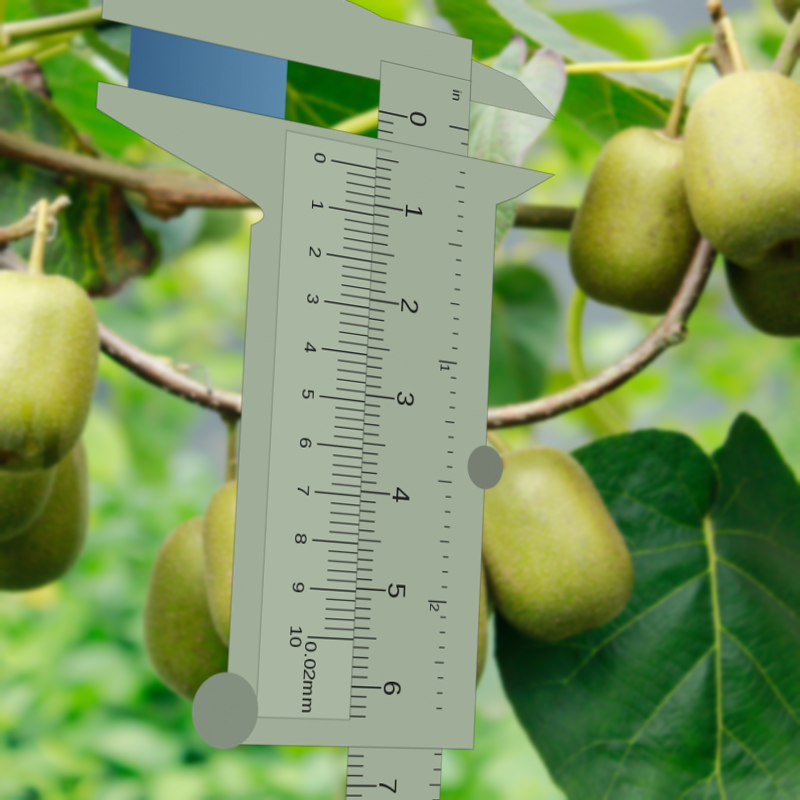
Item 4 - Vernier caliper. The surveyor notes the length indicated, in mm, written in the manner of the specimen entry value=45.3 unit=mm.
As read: value=6.2 unit=mm
